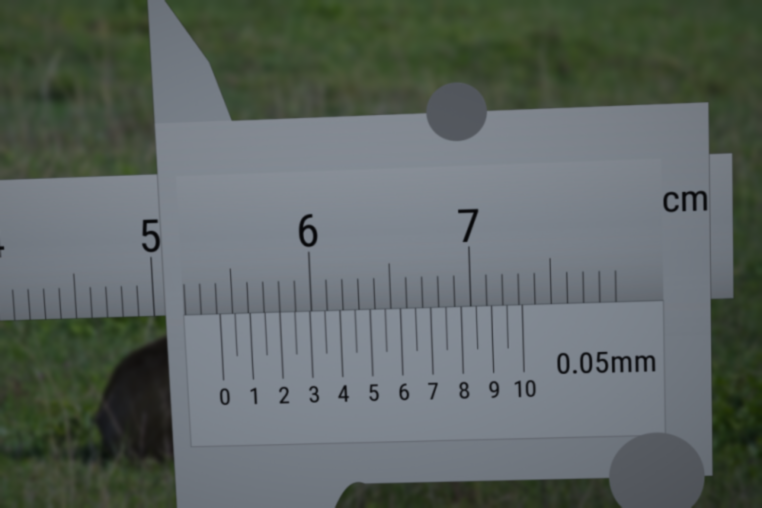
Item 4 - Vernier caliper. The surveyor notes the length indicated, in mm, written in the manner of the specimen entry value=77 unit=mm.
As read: value=54.2 unit=mm
